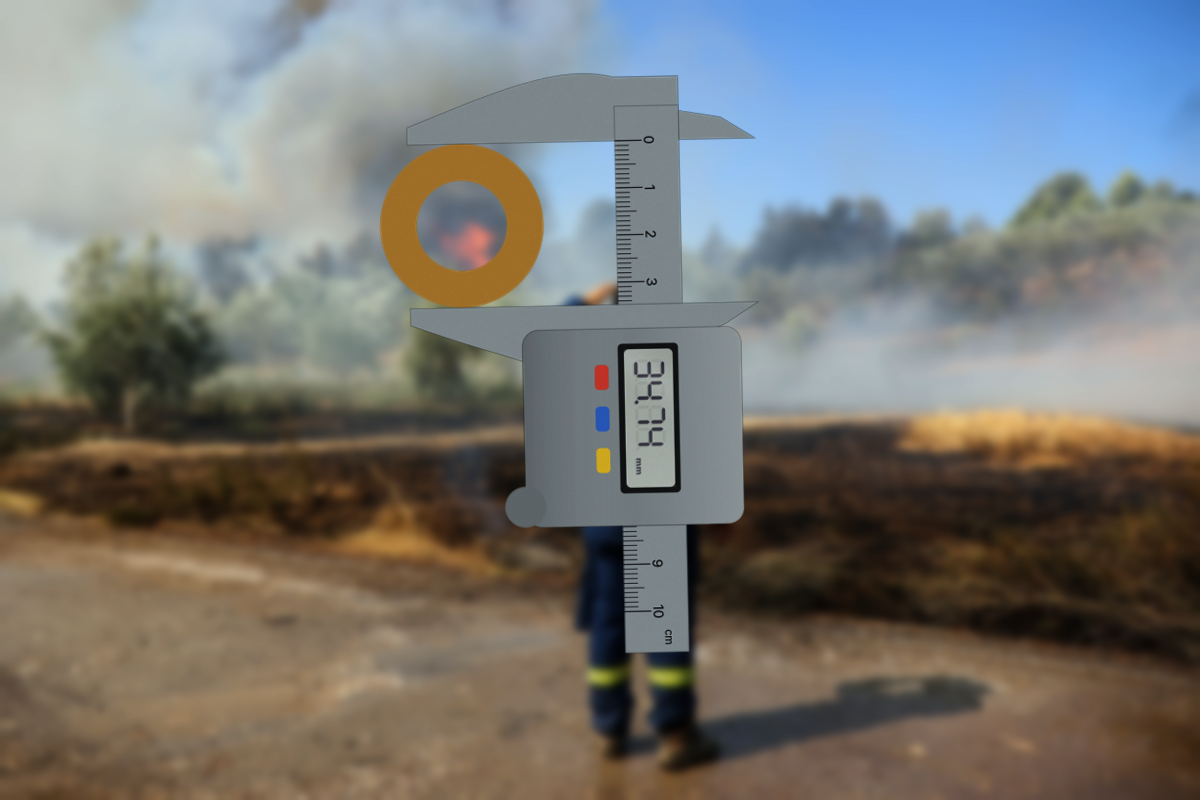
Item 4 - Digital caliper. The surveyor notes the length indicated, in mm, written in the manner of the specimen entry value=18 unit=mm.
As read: value=34.74 unit=mm
